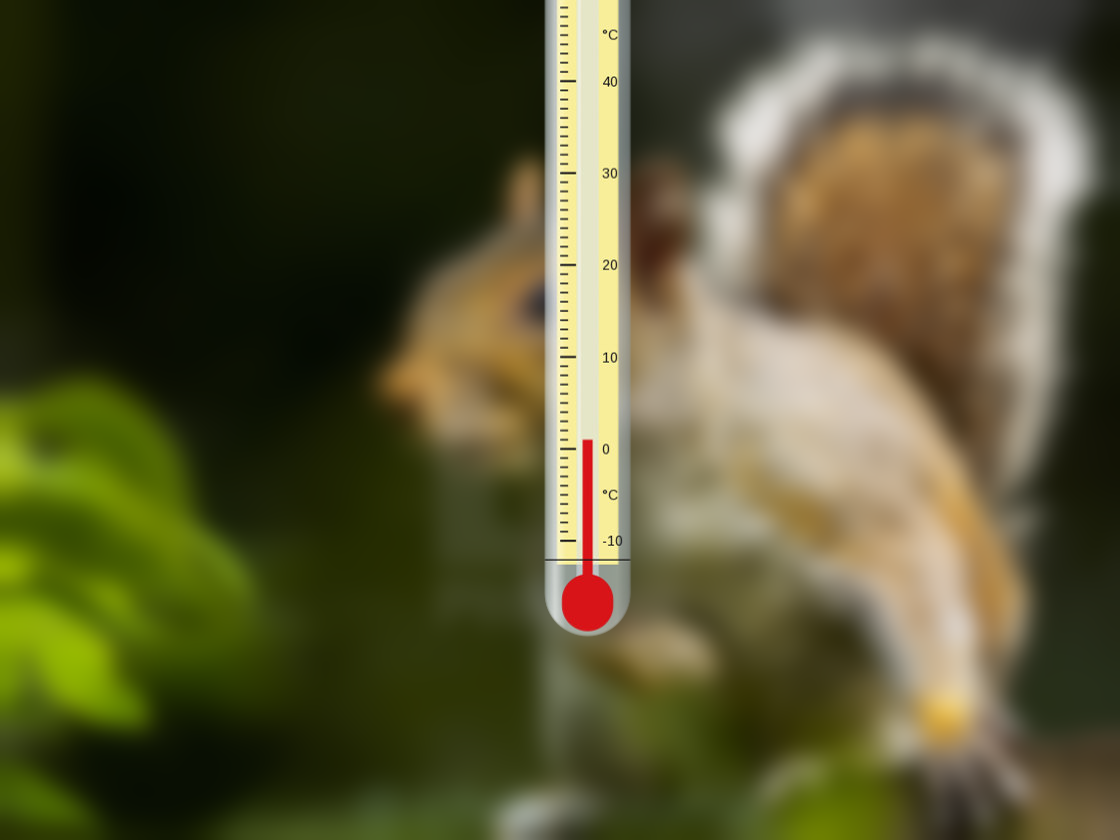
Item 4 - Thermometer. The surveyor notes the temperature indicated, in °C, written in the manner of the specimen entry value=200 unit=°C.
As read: value=1 unit=°C
